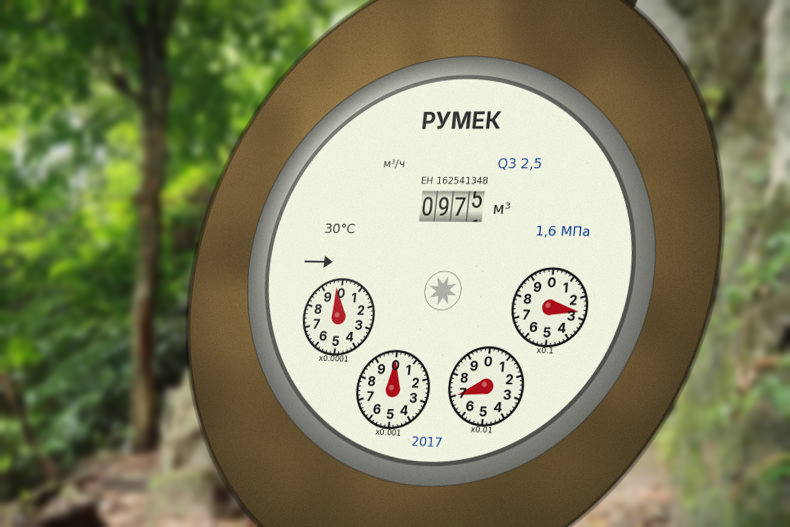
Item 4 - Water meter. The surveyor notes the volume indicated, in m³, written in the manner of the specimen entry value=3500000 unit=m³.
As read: value=975.2699 unit=m³
